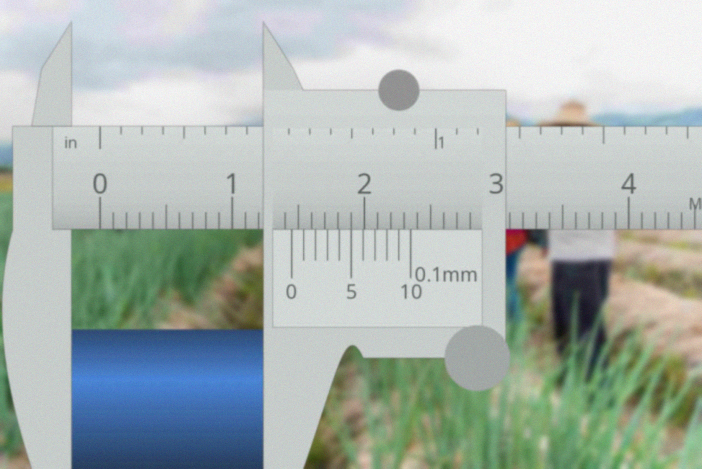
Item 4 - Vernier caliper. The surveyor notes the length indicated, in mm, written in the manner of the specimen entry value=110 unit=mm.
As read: value=14.5 unit=mm
